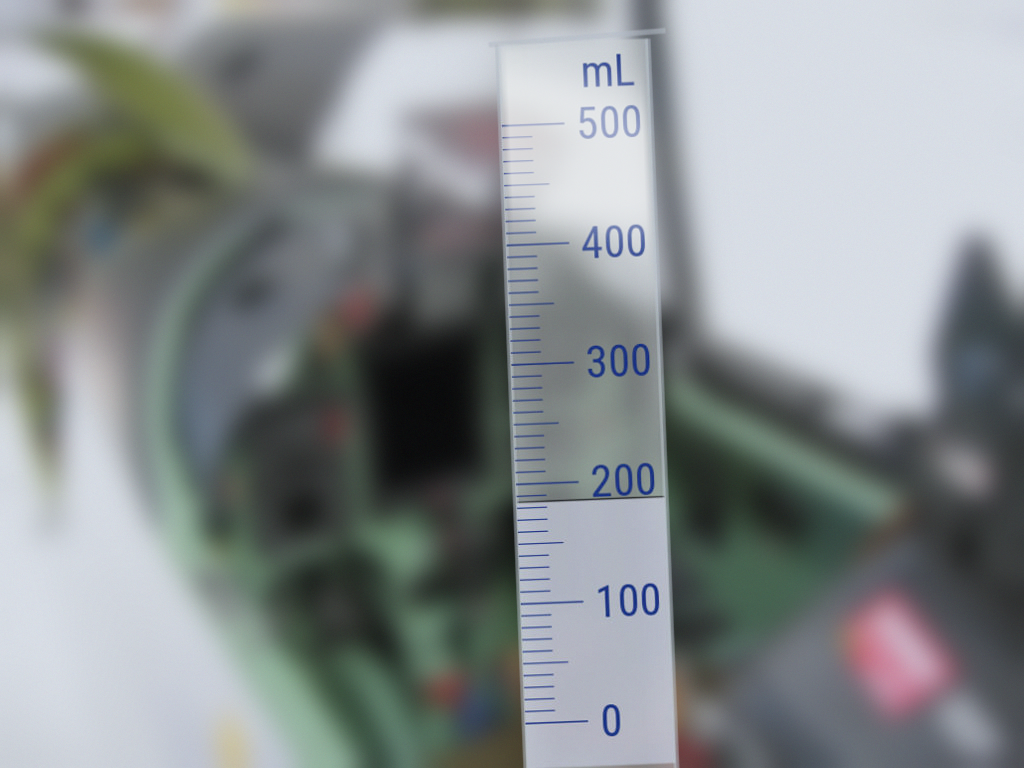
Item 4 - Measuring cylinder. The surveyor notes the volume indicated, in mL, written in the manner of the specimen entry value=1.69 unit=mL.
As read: value=185 unit=mL
